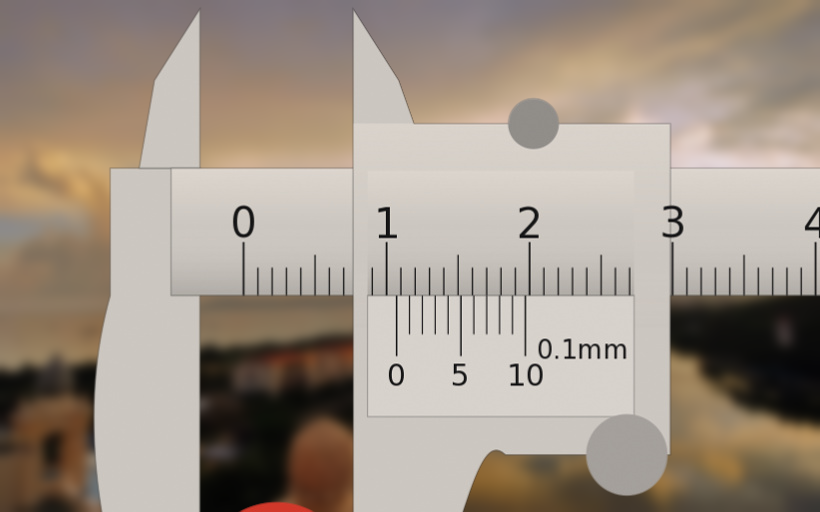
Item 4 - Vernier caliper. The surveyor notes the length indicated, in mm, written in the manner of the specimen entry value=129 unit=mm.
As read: value=10.7 unit=mm
